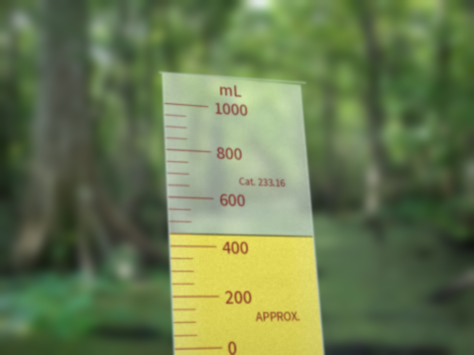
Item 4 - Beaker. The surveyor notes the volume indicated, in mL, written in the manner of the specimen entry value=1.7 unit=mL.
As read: value=450 unit=mL
